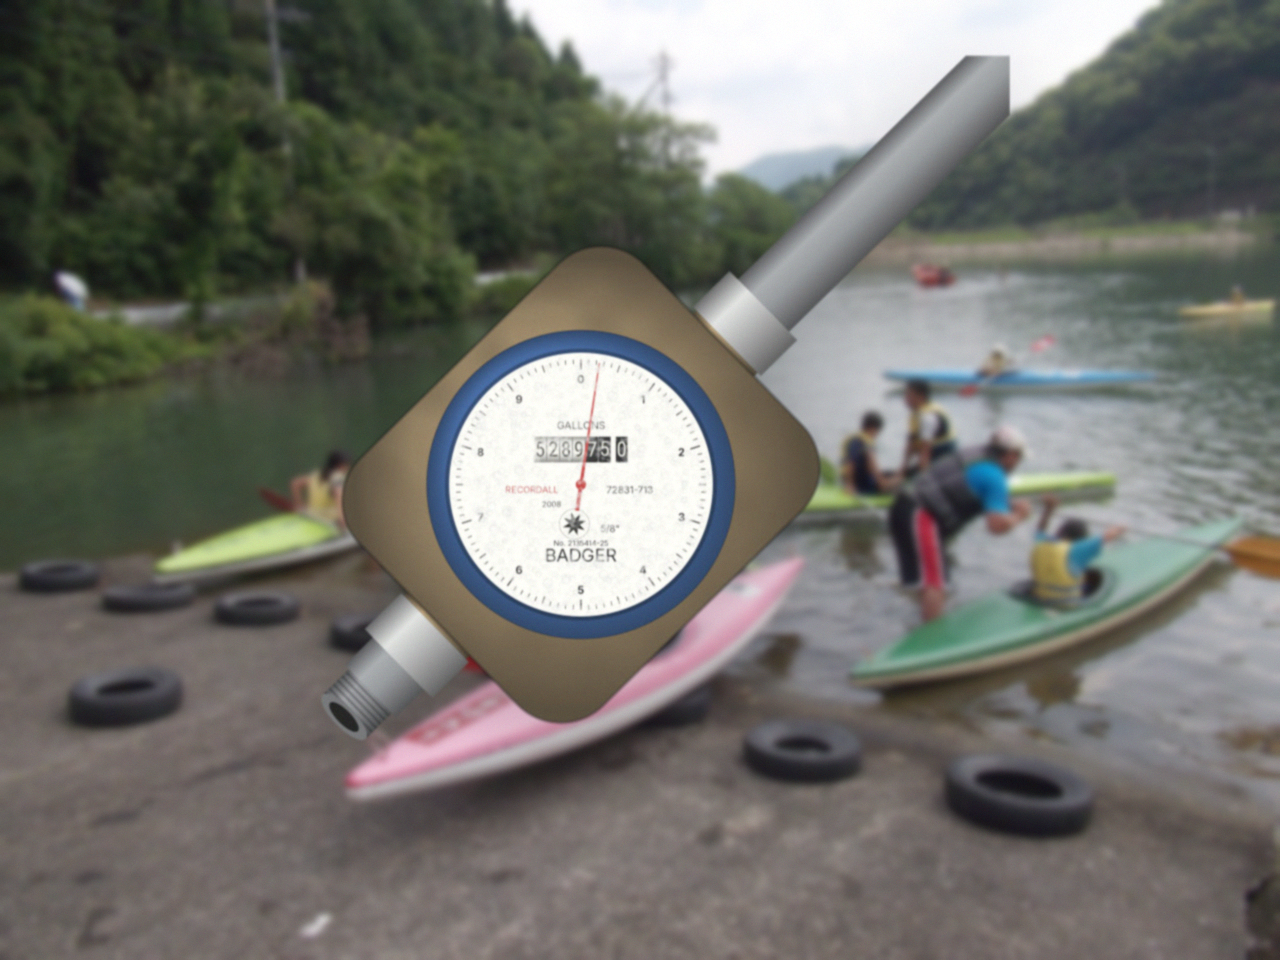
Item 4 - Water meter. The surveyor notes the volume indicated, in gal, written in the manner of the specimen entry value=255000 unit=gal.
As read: value=5289750.2 unit=gal
